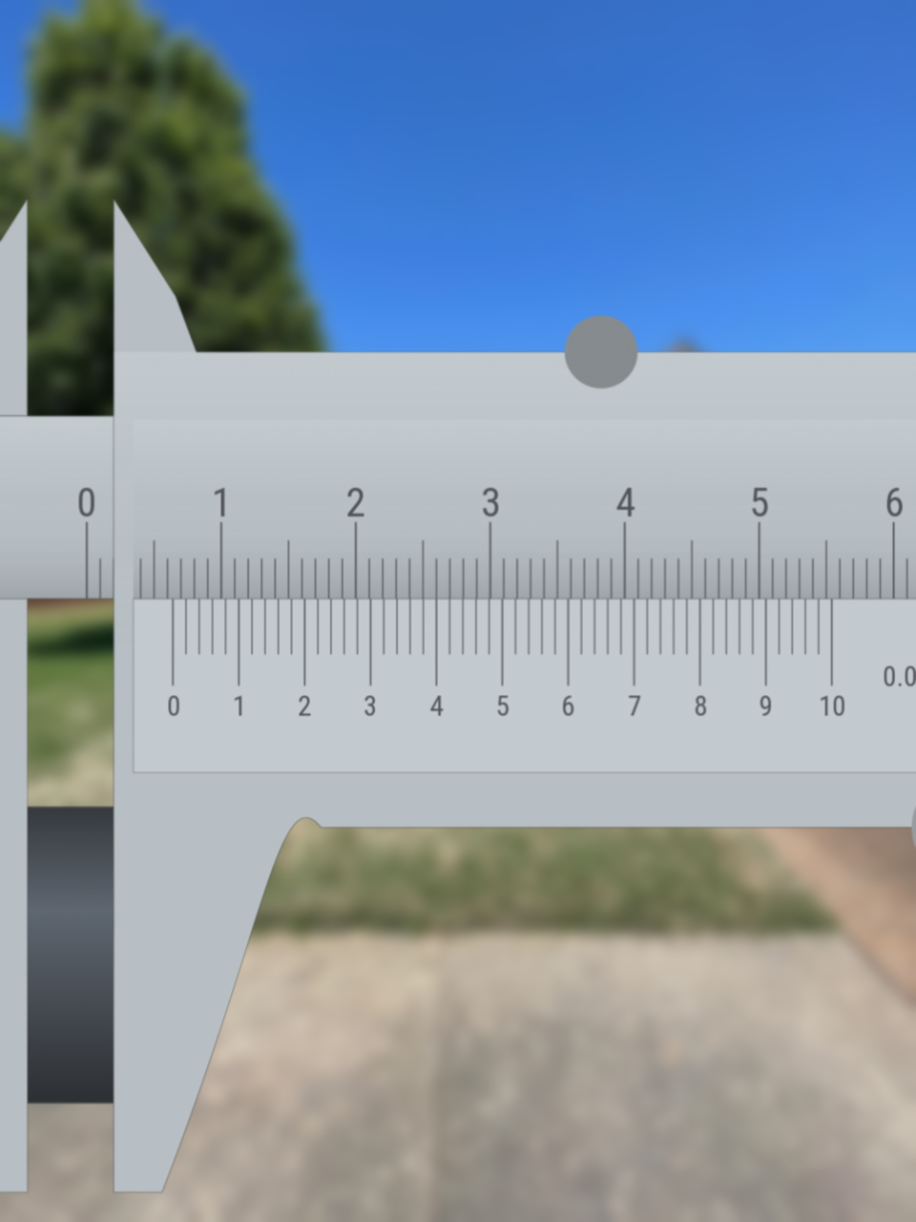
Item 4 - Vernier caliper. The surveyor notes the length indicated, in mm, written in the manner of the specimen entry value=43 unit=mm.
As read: value=6.4 unit=mm
